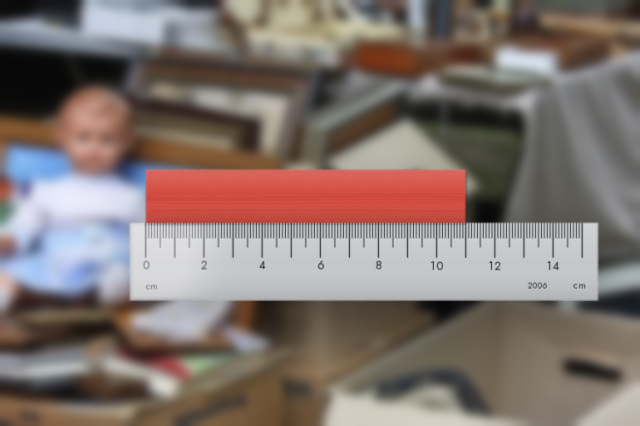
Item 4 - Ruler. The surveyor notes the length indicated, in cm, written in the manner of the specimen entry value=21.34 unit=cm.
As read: value=11 unit=cm
